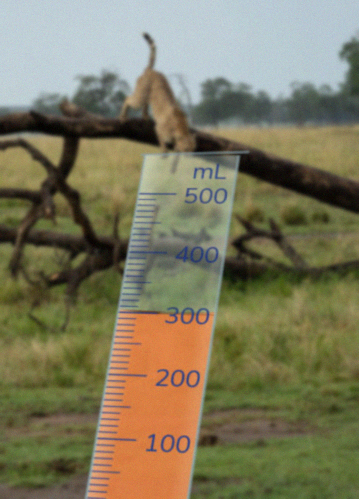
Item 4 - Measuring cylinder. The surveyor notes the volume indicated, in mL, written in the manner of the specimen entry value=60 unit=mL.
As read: value=300 unit=mL
